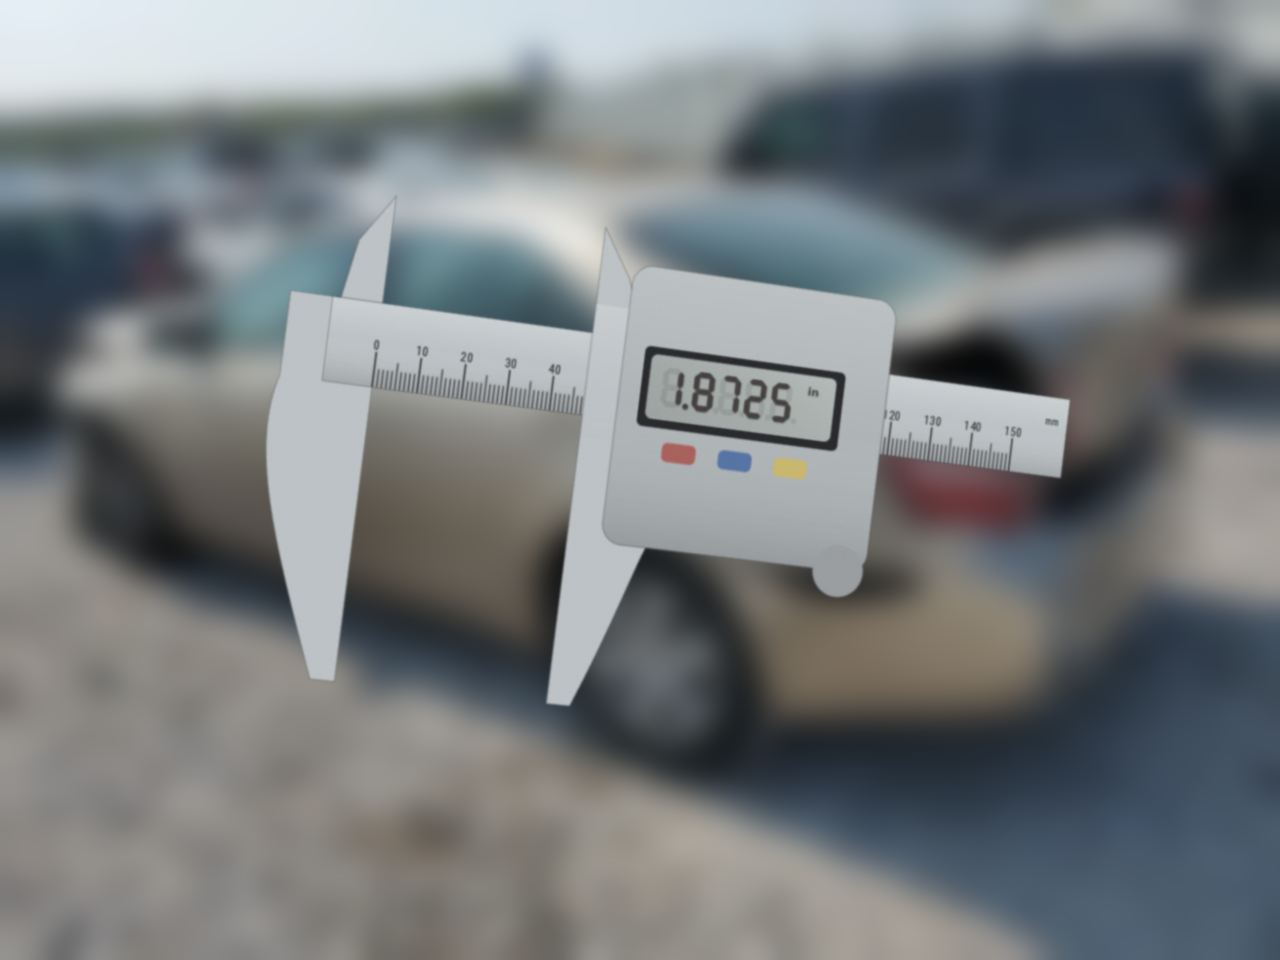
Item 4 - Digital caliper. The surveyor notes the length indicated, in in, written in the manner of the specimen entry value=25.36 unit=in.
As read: value=1.8725 unit=in
